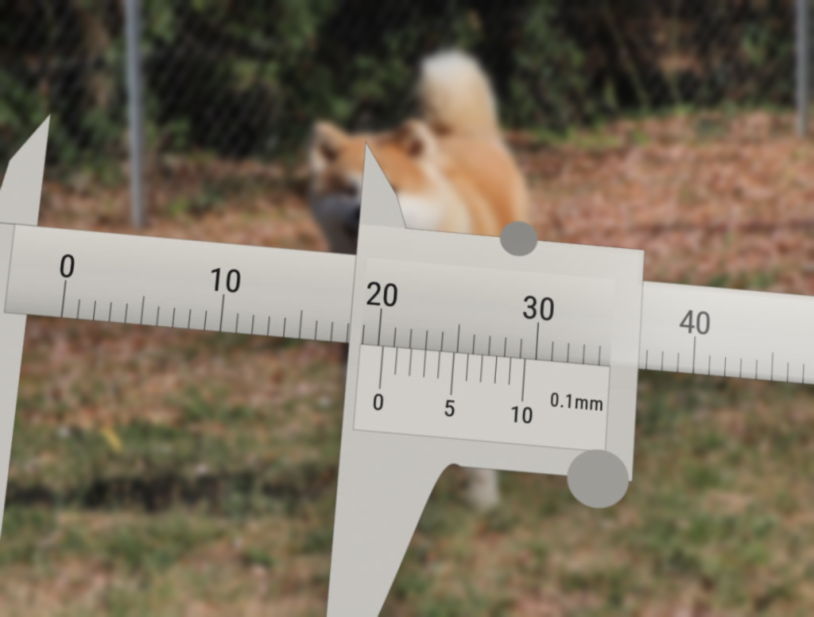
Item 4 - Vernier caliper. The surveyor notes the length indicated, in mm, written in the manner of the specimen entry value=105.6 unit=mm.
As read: value=20.3 unit=mm
